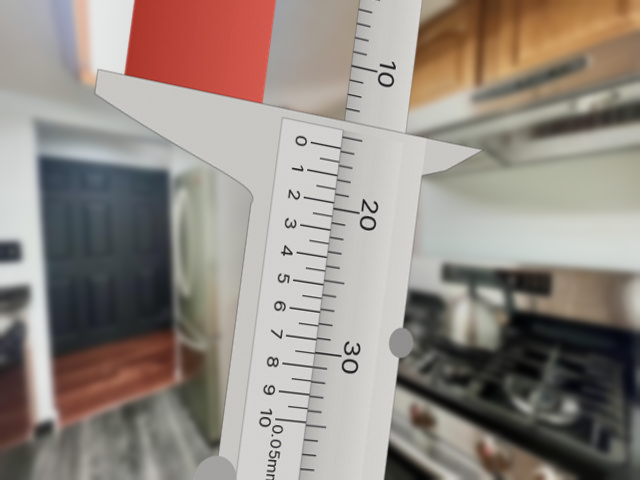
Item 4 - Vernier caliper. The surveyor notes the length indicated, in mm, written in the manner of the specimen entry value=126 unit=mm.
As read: value=15.8 unit=mm
